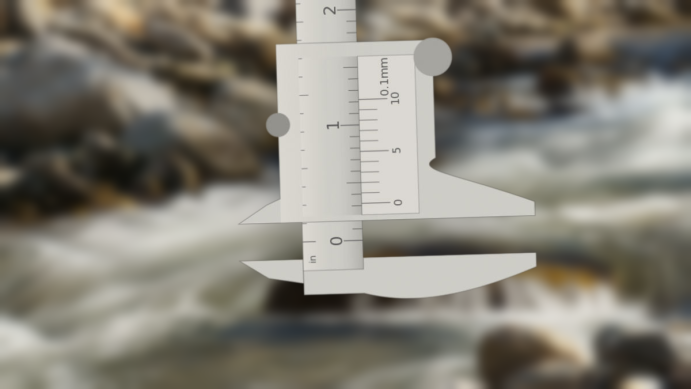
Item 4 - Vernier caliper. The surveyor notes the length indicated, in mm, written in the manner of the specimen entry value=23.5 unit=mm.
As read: value=3.2 unit=mm
